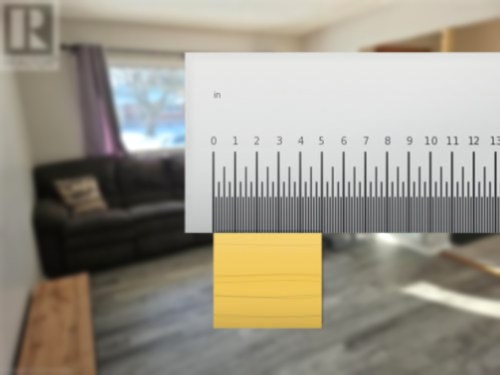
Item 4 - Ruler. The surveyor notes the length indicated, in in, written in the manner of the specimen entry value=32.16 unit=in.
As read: value=5 unit=in
